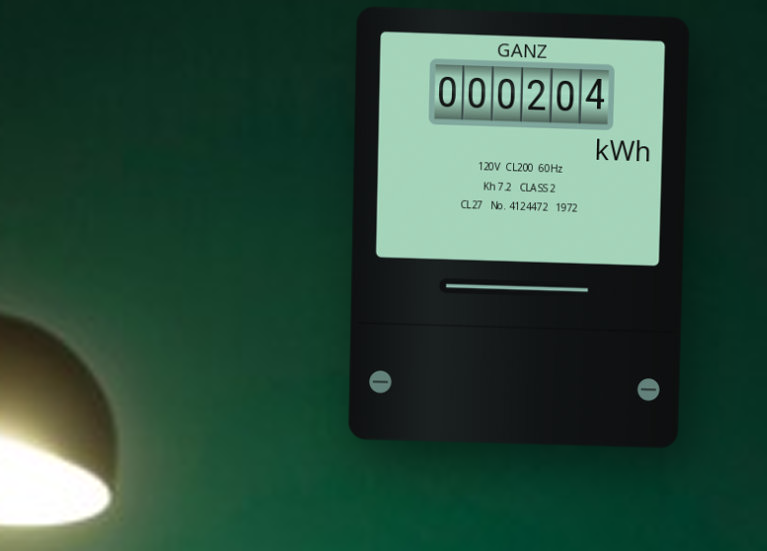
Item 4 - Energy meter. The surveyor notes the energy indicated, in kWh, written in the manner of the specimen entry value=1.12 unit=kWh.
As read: value=204 unit=kWh
